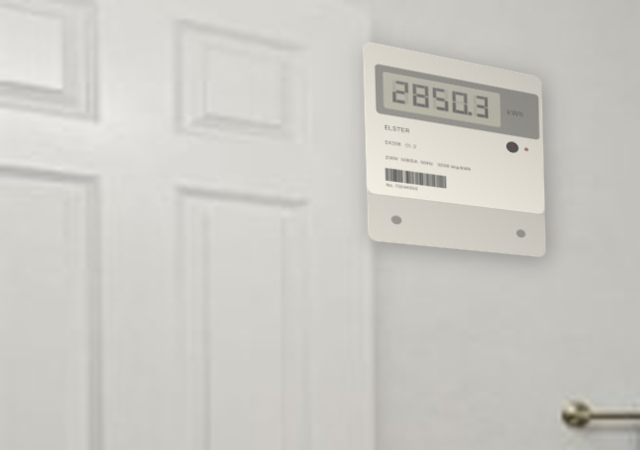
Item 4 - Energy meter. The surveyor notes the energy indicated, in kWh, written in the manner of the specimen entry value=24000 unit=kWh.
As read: value=2850.3 unit=kWh
